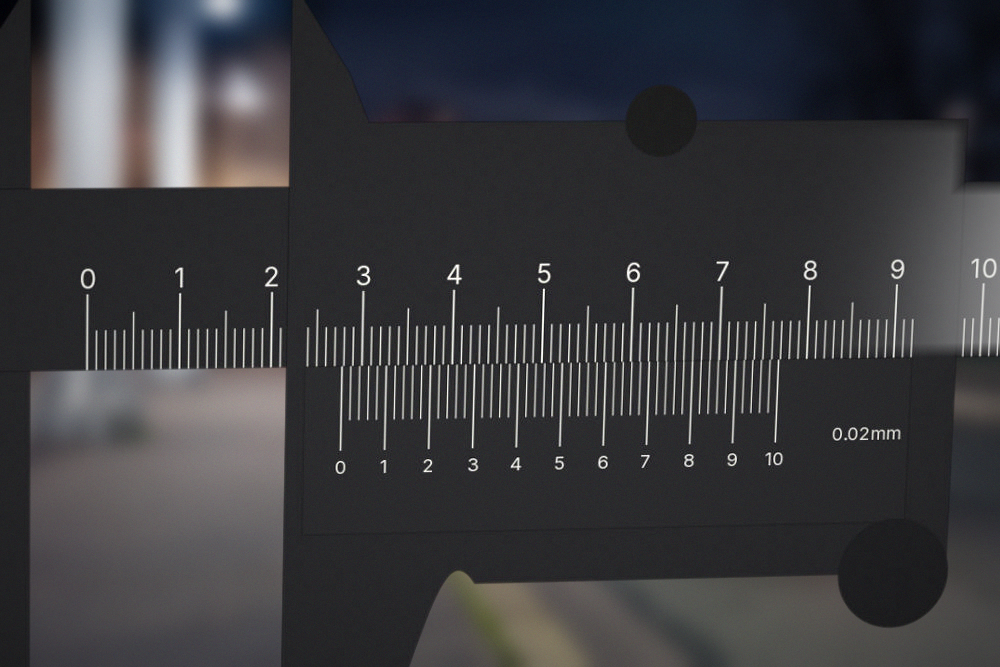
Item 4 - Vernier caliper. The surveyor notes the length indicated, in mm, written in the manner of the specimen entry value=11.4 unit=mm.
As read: value=27.8 unit=mm
